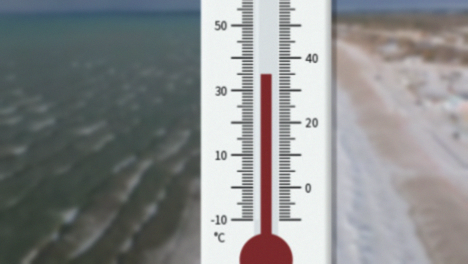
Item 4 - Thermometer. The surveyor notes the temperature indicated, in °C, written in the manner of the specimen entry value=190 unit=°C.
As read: value=35 unit=°C
